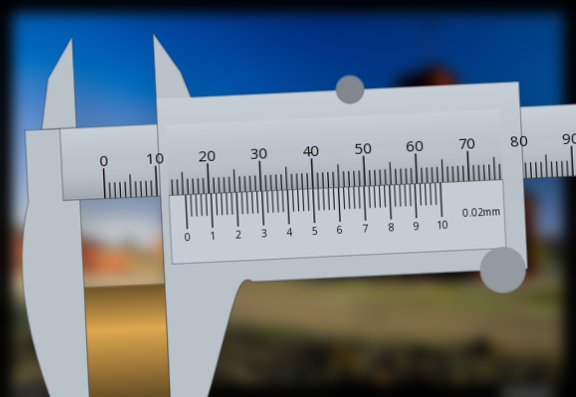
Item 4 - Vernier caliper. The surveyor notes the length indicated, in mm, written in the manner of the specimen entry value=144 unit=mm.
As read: value=15.5 unit=mm
